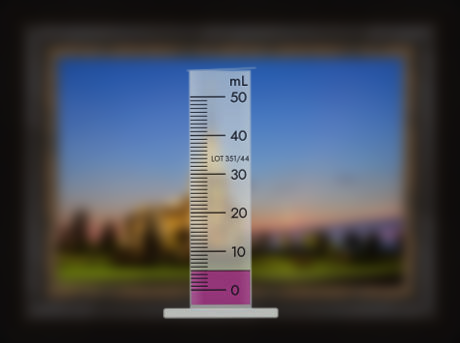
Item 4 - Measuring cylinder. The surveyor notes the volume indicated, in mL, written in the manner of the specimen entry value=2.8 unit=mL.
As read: value=5 unit=mL
